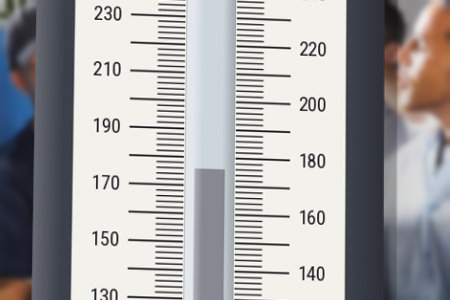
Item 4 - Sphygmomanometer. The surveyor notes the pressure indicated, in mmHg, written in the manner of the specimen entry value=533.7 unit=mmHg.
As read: value=176 unit=mmHg
